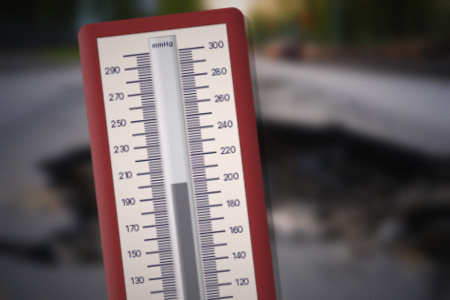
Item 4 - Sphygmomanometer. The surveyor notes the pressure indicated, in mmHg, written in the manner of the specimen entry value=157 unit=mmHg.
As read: value=200 unit=mmHg
